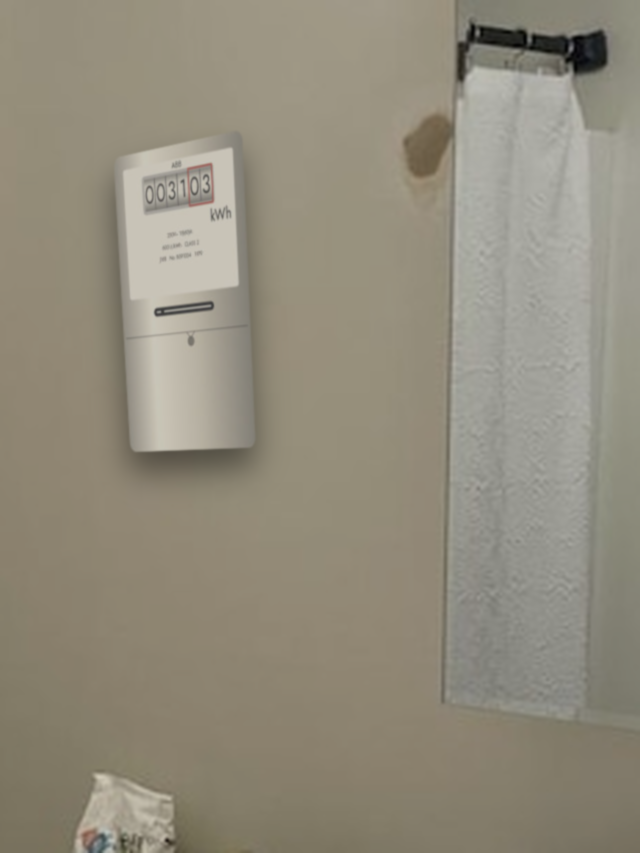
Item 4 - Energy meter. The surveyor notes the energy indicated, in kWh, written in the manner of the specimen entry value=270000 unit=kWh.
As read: value=31.03 unit=kWh
